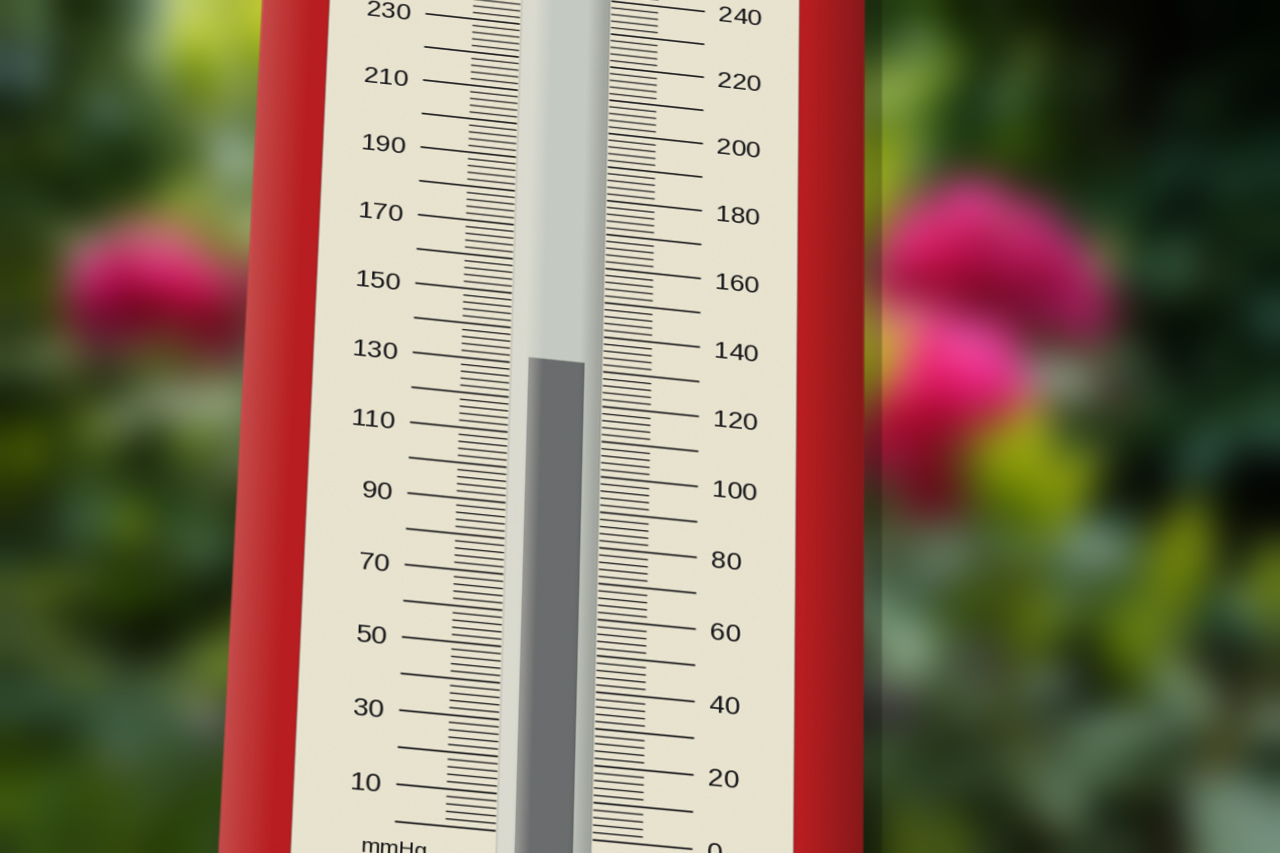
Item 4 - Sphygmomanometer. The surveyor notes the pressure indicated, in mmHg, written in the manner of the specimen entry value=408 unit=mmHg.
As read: value=132 unit=mmHg
